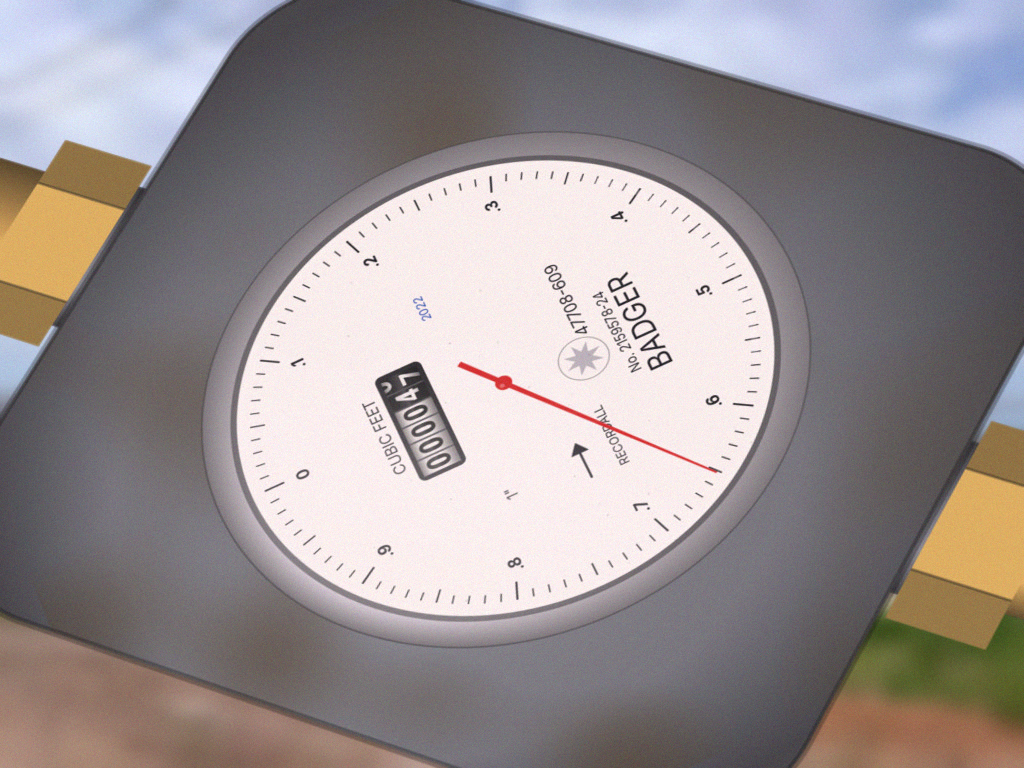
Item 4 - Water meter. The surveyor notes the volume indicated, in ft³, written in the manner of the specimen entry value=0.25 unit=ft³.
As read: value=46.65 unit=ft³
